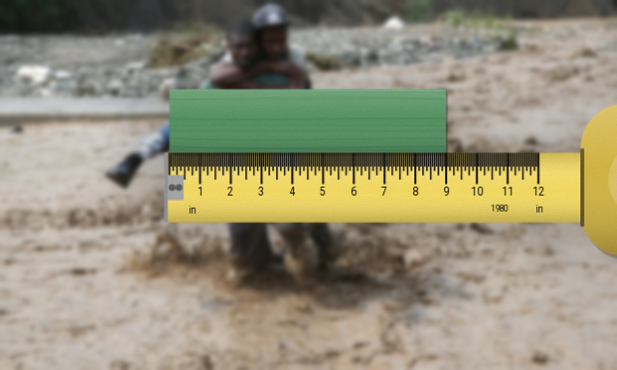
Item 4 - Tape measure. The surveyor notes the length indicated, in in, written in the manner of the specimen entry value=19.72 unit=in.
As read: value=9 unit=in
